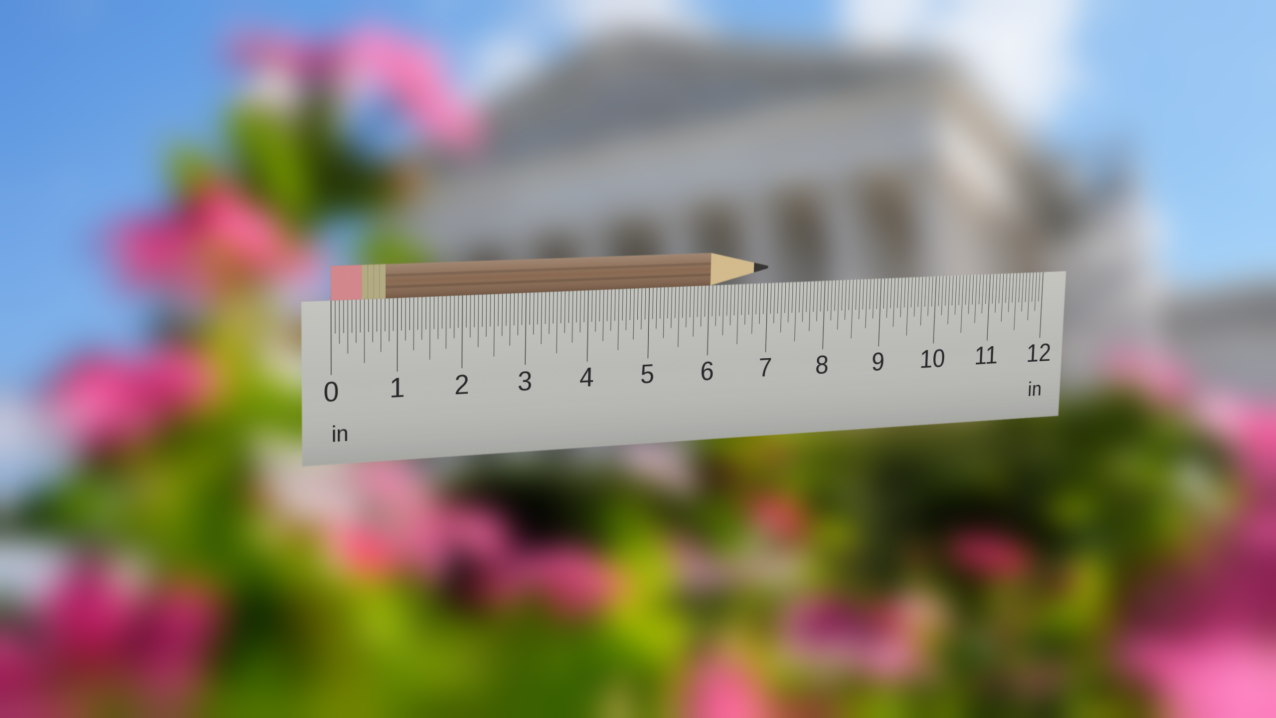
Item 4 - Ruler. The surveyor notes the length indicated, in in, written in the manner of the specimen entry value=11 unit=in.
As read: value=7 unit=in
